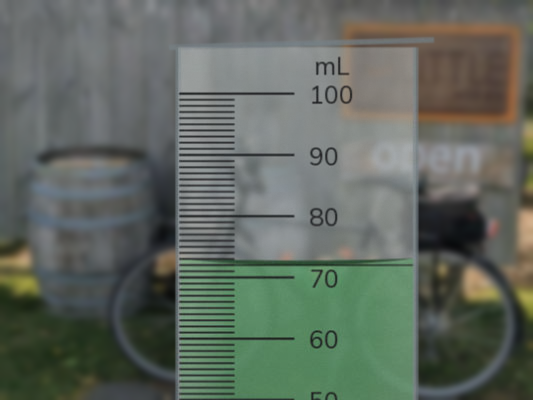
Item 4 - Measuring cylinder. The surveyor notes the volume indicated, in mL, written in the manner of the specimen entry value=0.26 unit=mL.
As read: value=72 unit=mL
